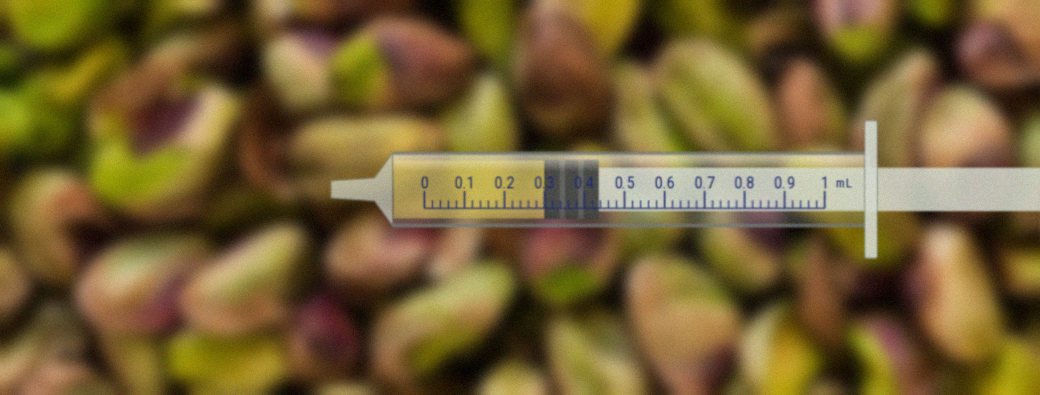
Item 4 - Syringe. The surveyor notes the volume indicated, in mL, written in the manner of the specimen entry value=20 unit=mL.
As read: value=0.3 unit=mL
